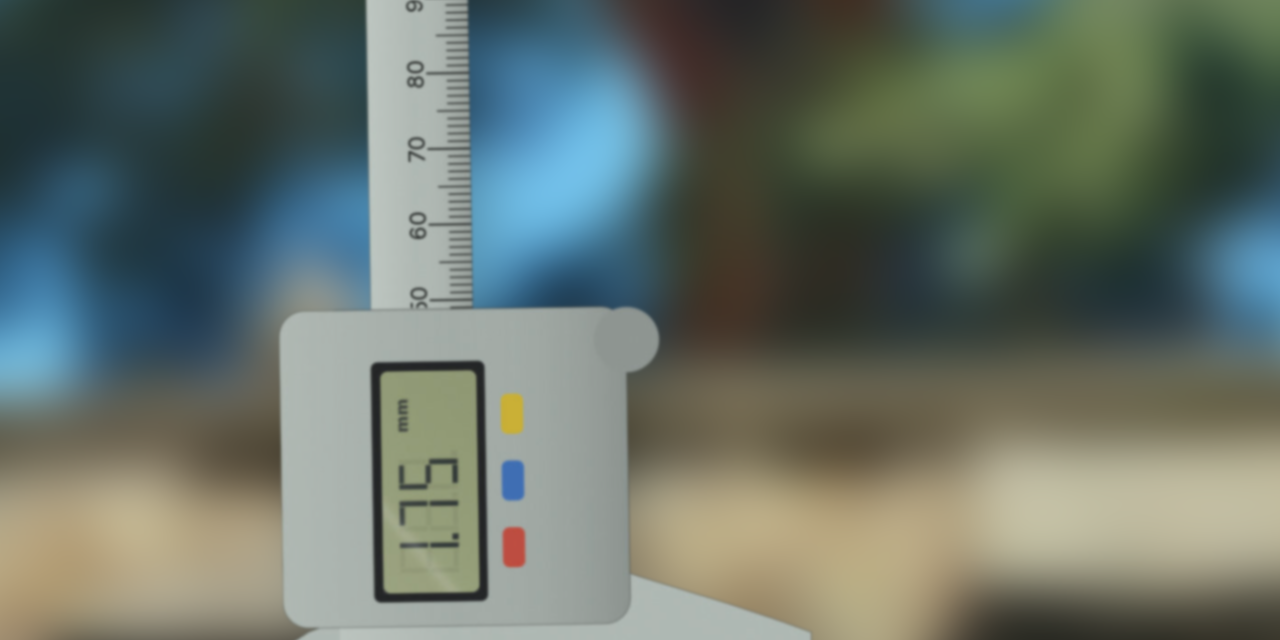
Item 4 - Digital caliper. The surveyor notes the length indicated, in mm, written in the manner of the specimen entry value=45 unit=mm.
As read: value=1.75 unit=mm
